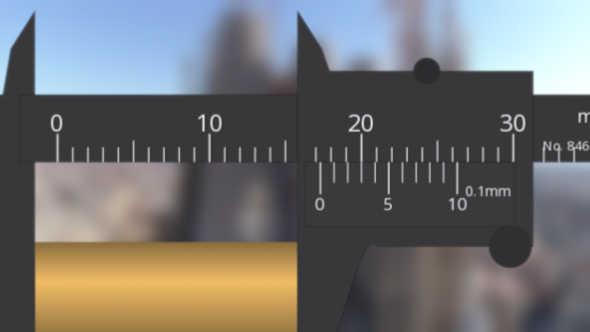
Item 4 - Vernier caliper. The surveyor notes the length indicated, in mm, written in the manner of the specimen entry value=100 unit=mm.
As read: value=17.3 unit=mm
